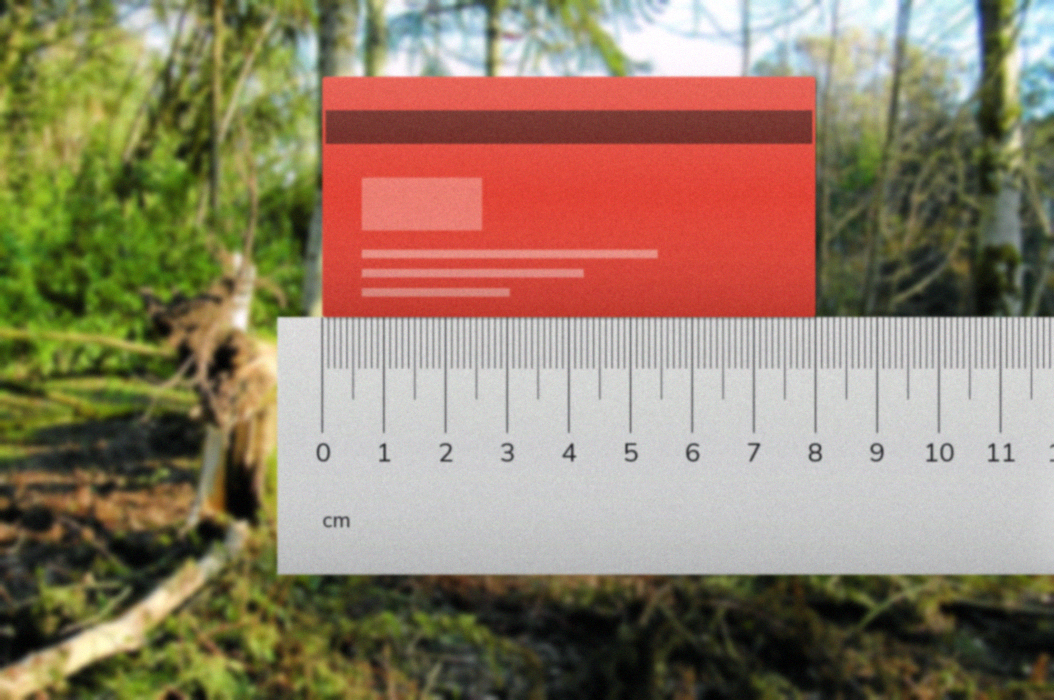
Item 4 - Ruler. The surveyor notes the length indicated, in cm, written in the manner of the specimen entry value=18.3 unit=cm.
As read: value=8 unit=cm
